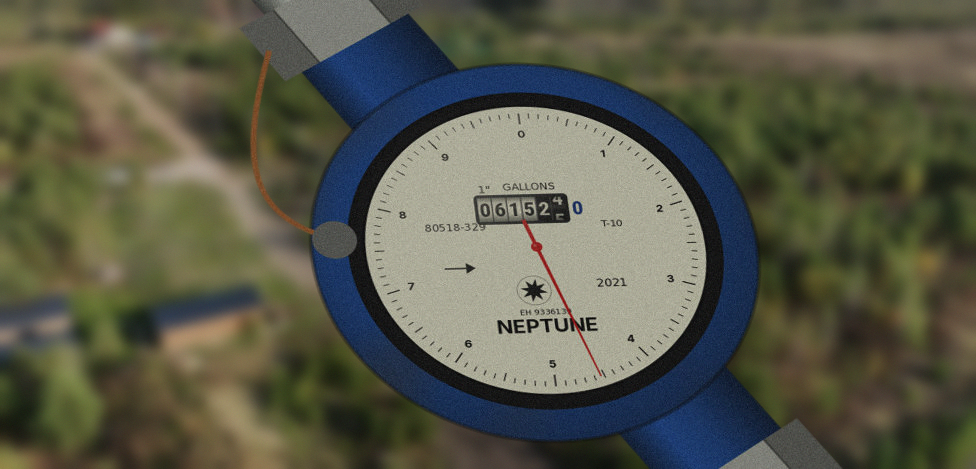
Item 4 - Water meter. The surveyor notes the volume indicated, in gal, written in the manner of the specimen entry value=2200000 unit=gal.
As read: value=615244.5 unit=gal
